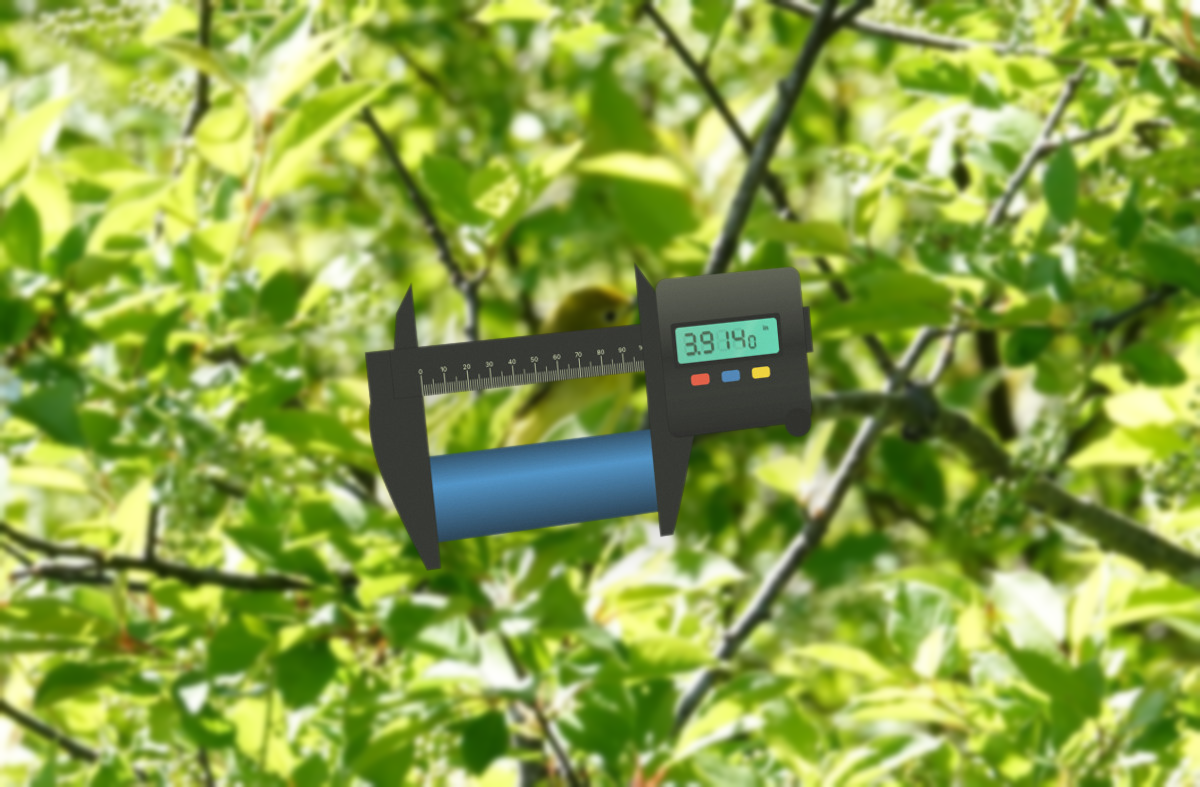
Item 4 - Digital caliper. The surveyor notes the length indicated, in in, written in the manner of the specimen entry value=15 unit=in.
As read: value=3.9140 unit=in
